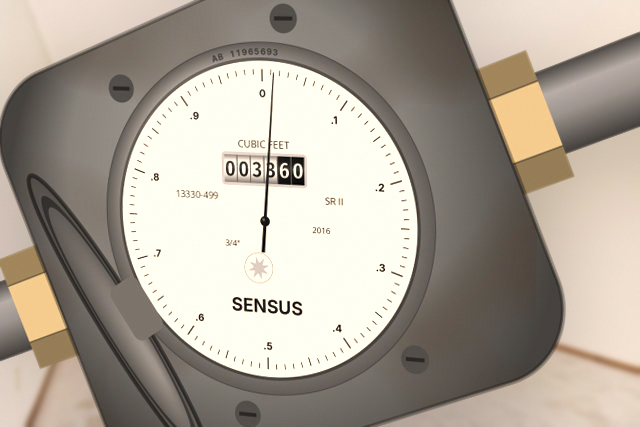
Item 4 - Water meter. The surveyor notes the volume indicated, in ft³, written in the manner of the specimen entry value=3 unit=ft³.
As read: value=3360.01 unit=ft³
